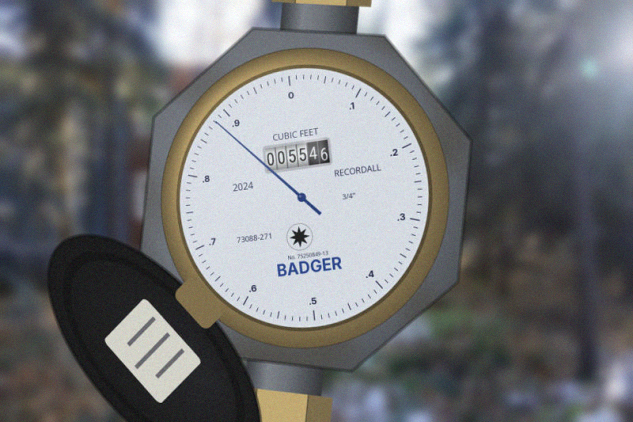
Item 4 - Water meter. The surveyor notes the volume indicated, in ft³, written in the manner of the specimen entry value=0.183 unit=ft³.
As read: value=5545.88 unit=ft³
